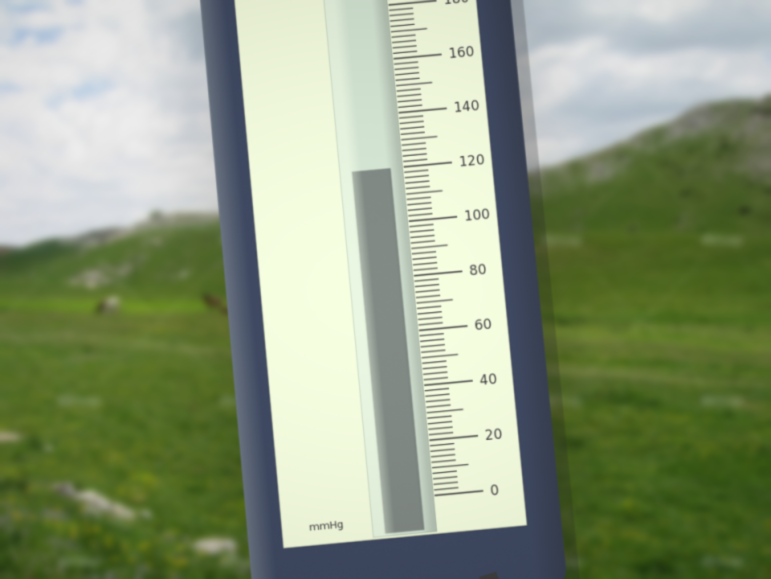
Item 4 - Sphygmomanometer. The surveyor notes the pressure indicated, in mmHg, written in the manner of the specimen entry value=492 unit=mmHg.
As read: value=120 unit=mmHg
